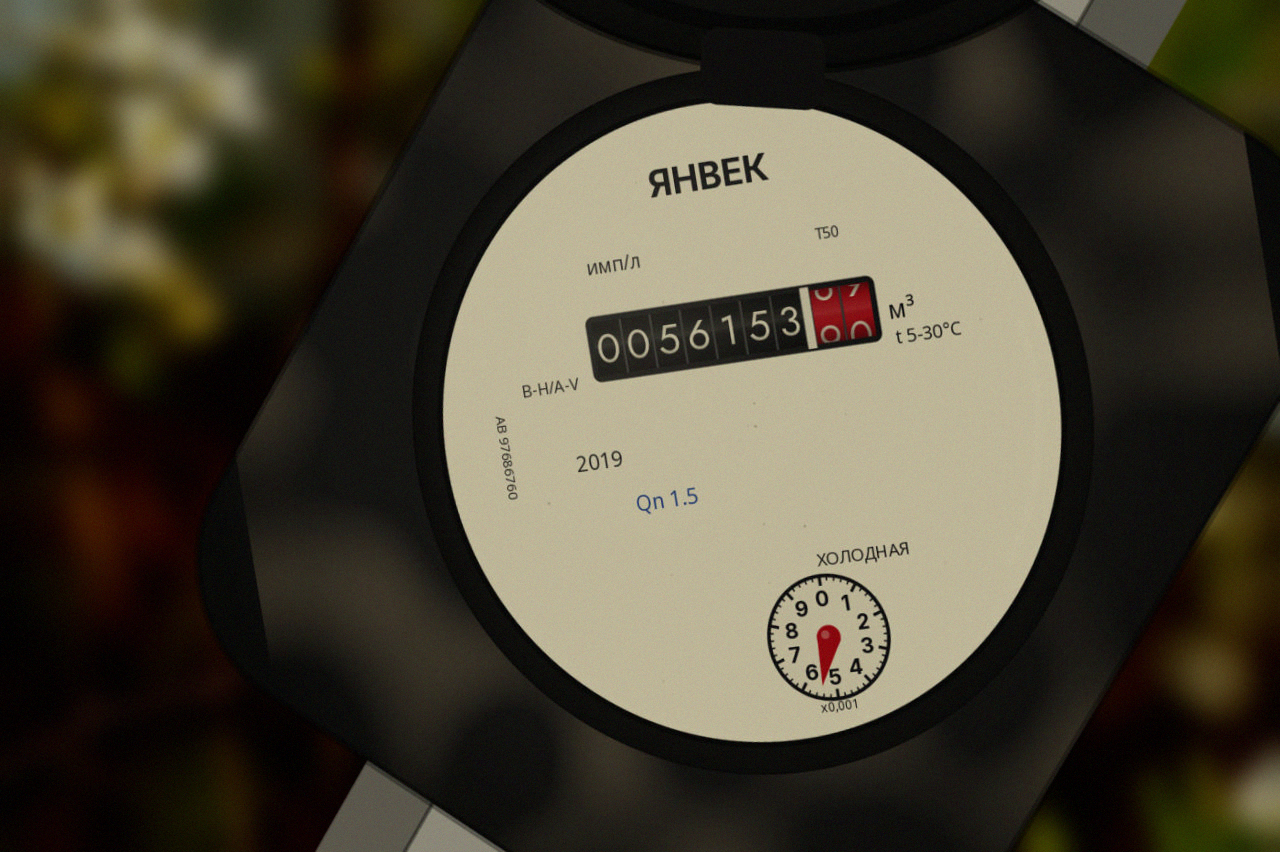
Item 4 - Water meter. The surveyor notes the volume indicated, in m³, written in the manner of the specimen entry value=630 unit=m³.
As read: value=56153.895 unit=m³
